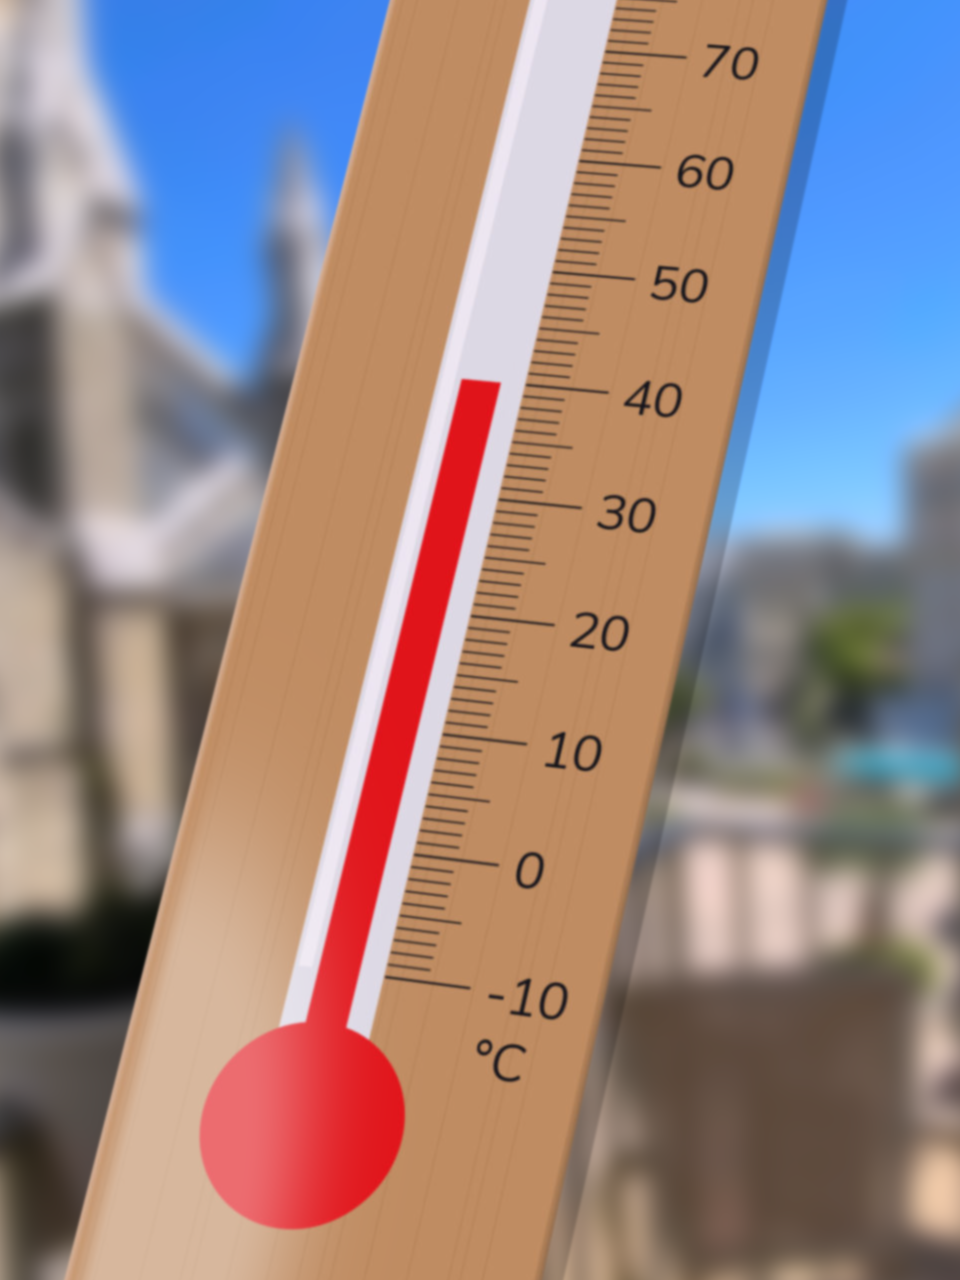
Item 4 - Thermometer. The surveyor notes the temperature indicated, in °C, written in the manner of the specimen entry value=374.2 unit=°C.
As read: value=40 unit=°C
